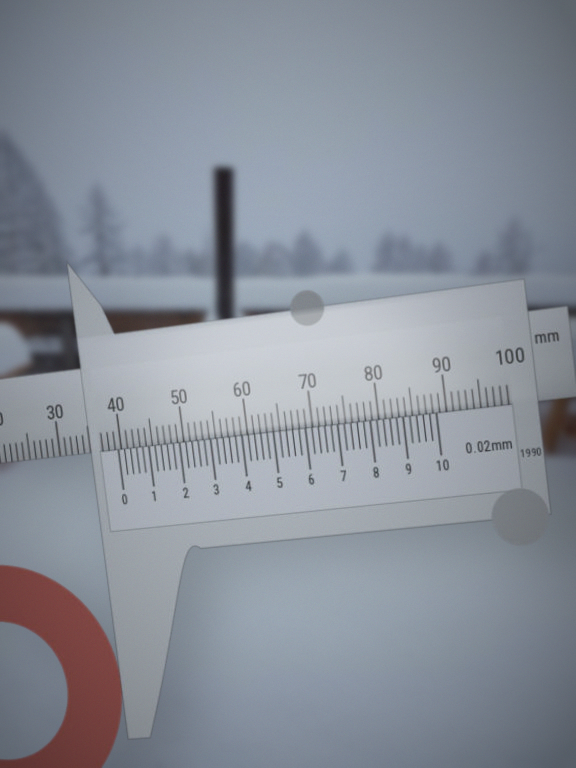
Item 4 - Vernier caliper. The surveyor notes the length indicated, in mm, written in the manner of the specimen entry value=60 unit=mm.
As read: value=39.5 unit=mm
